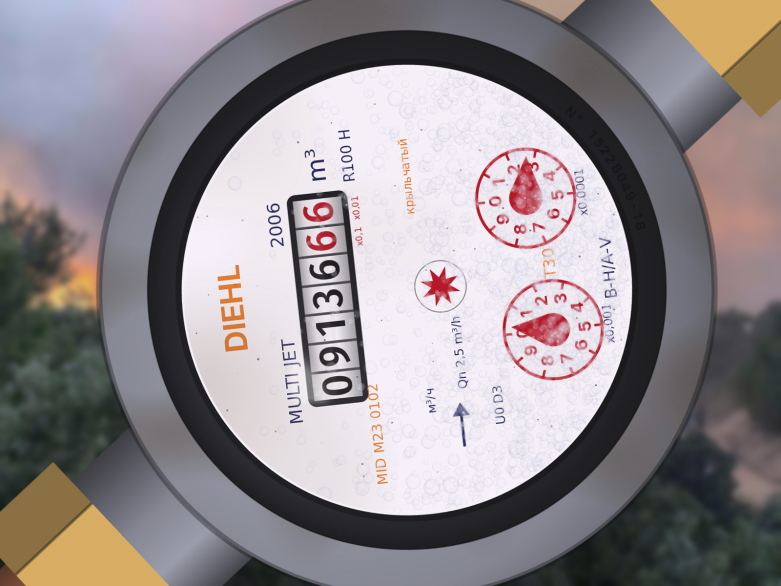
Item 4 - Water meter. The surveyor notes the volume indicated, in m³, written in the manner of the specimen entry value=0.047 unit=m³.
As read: value=9136.6602 unit=m³
